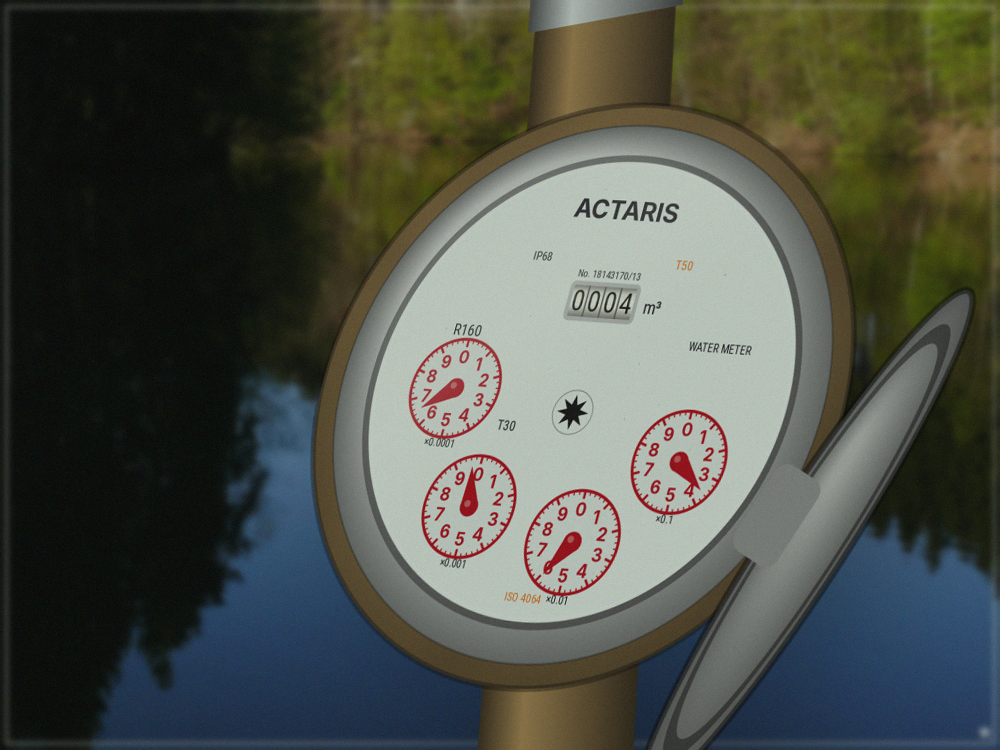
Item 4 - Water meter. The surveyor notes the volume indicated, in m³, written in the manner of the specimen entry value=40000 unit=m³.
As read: value=4.3596 unit=m³
